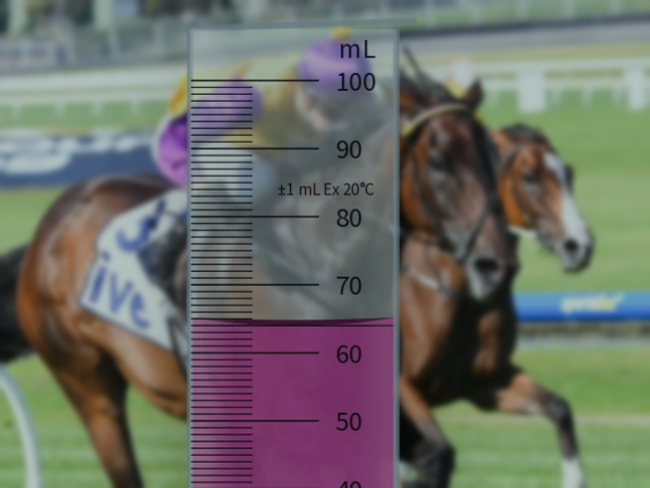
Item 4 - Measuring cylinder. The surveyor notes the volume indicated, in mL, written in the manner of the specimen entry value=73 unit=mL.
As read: value=64 unit=mL
